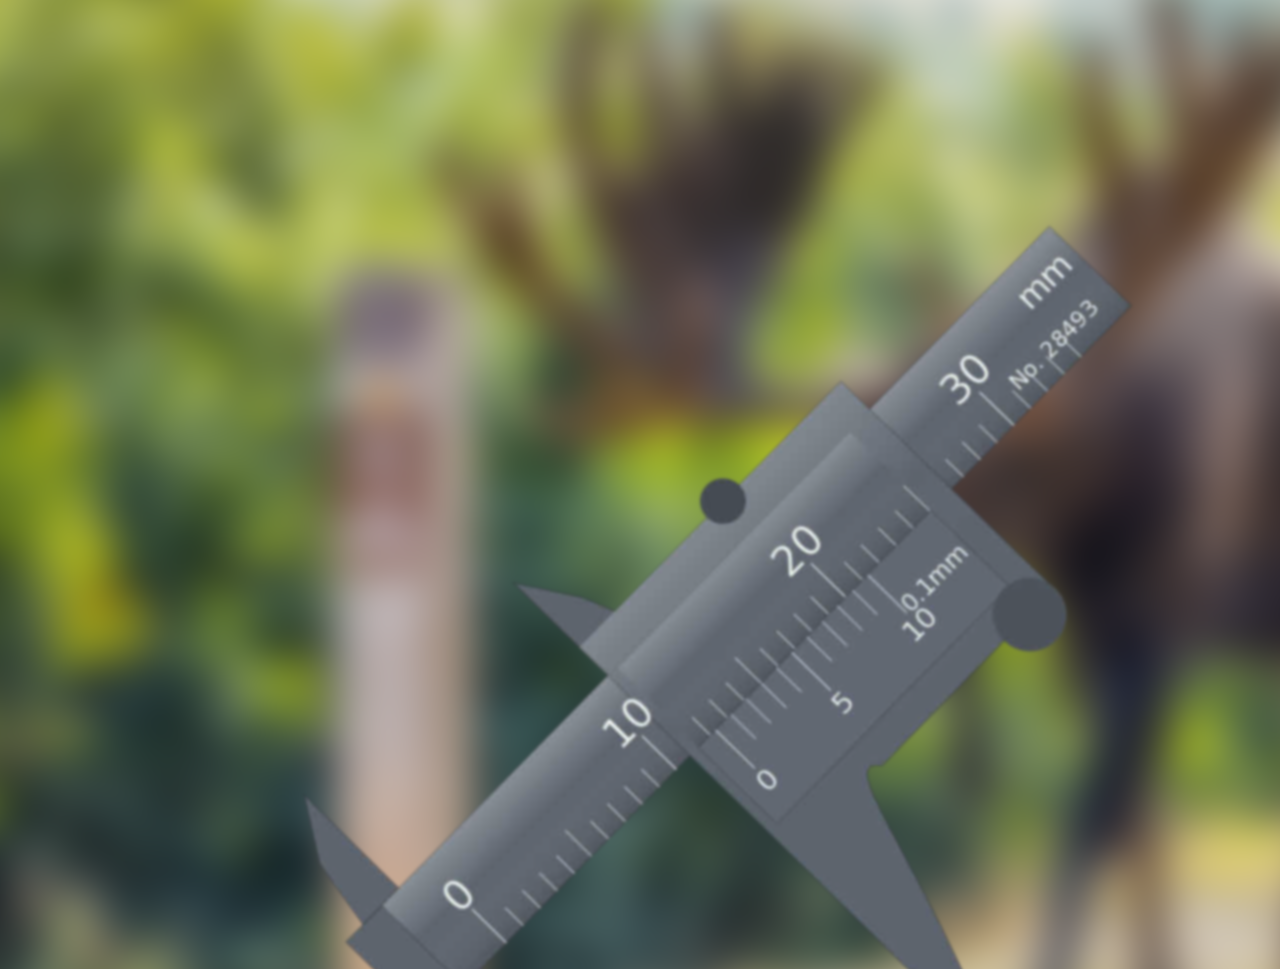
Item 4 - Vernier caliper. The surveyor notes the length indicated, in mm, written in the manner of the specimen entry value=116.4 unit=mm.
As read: value=12.3 unit=mm
